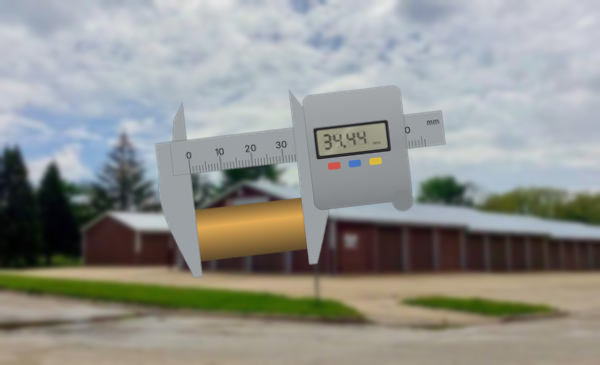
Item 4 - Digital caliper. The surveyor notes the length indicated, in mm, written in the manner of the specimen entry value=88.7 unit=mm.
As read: value=34.44 unit=mm
